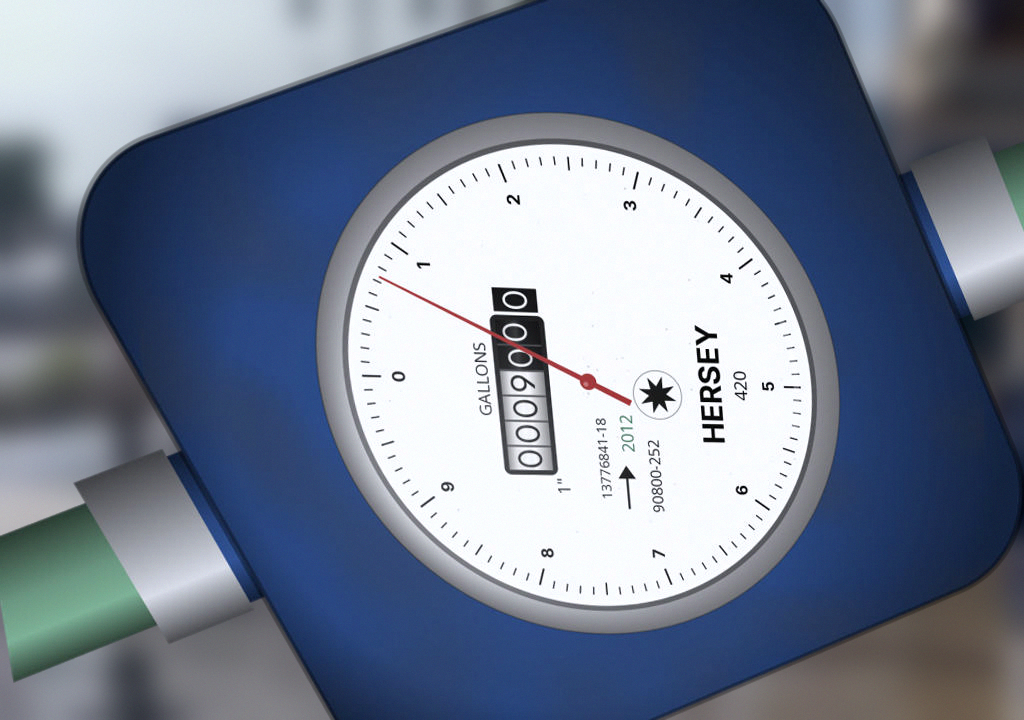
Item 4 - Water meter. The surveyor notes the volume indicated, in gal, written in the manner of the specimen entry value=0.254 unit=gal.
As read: value=9000.7 unit=gal
